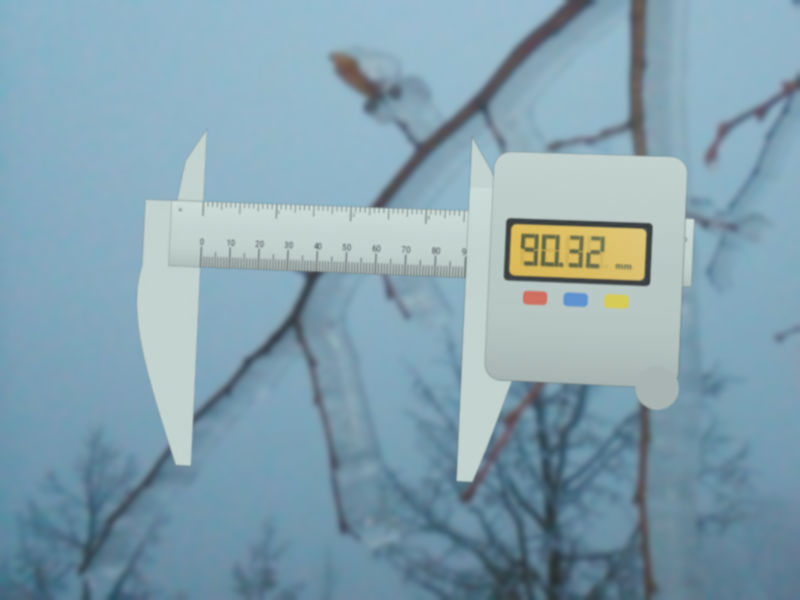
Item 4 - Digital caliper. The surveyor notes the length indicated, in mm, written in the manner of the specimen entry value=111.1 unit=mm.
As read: value=90.32 unit=mm
